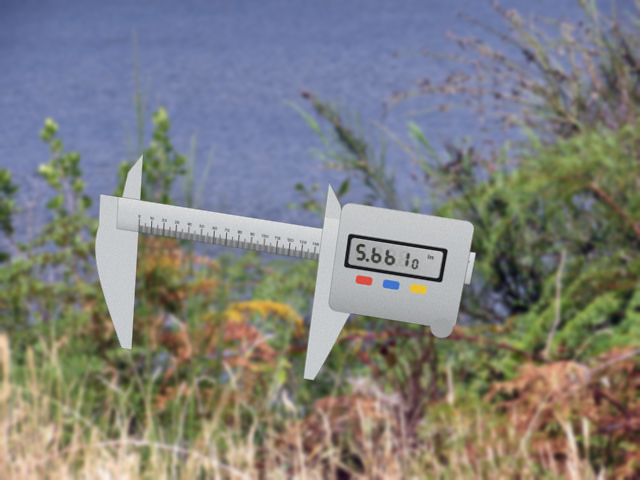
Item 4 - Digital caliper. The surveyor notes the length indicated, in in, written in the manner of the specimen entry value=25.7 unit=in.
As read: value=5.6610 unit=in
